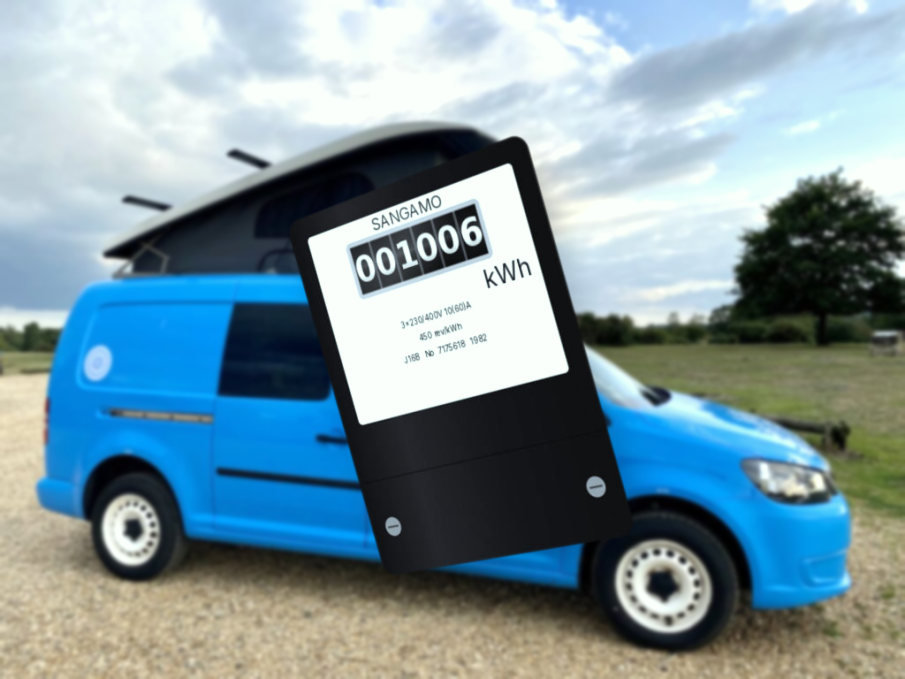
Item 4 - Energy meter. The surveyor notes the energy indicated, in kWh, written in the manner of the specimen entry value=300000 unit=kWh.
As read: value=1006 unit=kWh
